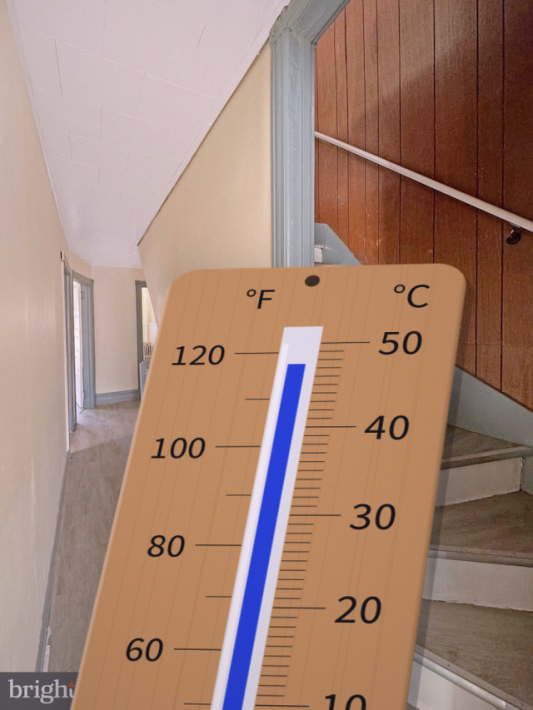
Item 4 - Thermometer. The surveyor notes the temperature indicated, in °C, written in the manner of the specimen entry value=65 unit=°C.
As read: value=47.5 unit=°C
